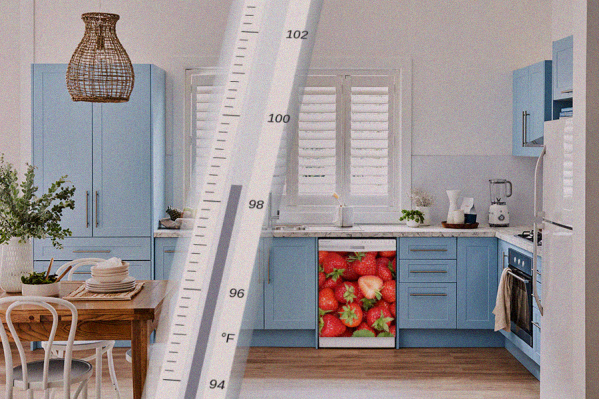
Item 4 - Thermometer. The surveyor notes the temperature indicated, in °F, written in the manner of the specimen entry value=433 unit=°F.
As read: value=98.4 unit=°F
